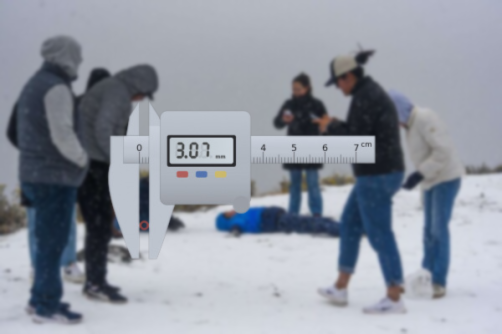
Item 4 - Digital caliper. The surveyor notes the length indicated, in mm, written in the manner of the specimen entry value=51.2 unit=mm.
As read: value=3.07 unit=mm
